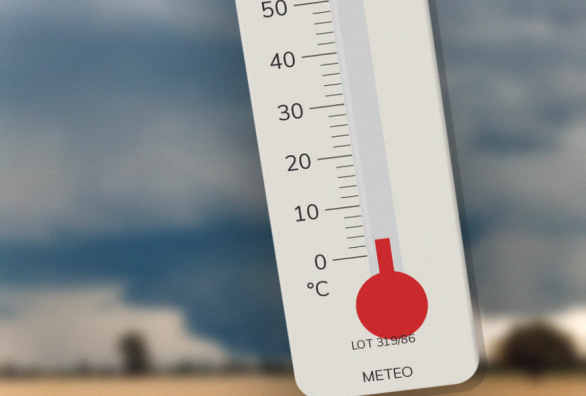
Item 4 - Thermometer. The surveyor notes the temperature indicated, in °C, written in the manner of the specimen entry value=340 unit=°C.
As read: value=3 unit=°C
